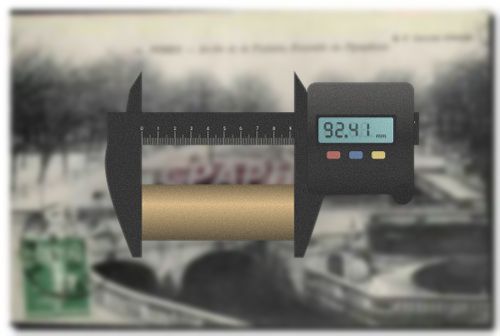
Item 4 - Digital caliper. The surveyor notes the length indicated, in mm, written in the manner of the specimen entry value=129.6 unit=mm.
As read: value=92.41 unit=mm
